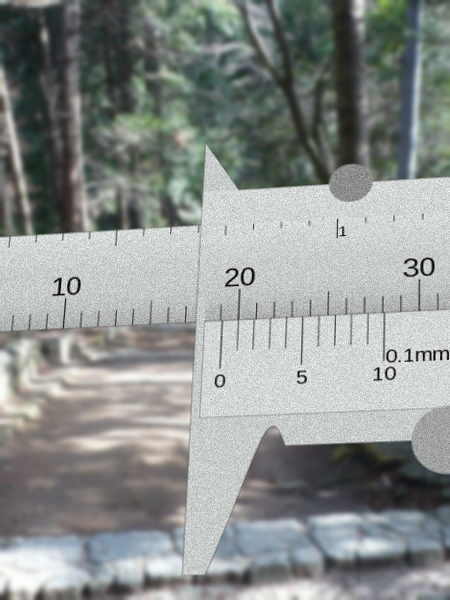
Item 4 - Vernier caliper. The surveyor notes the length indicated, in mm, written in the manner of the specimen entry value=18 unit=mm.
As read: value=19.1 unit=mm
